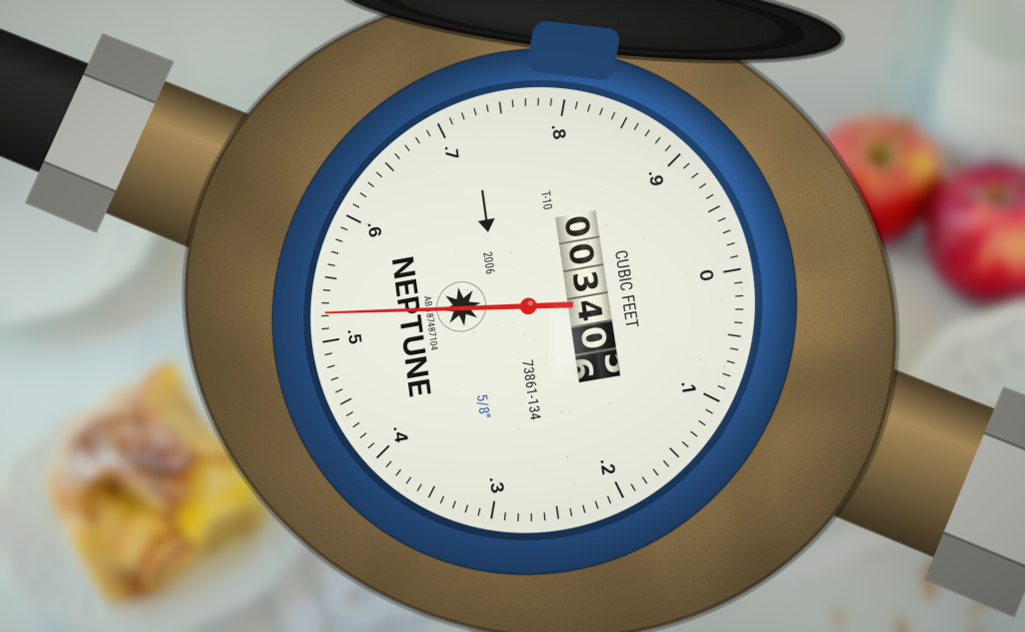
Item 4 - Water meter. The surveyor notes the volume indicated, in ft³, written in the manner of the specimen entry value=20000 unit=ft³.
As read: value=3405.52 unit=ft³
